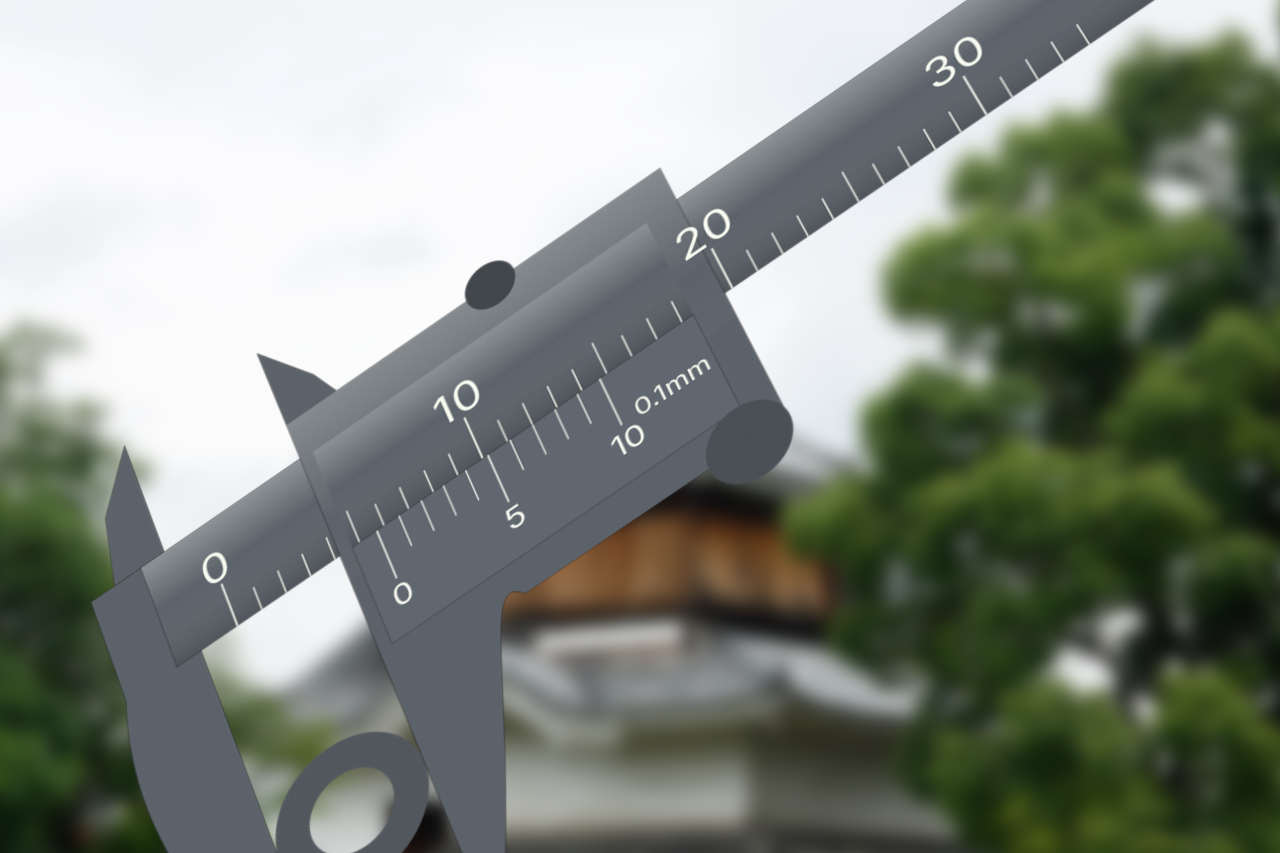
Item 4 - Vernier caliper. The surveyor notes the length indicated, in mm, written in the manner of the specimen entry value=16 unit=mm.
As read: value=5.7 unit=mm
